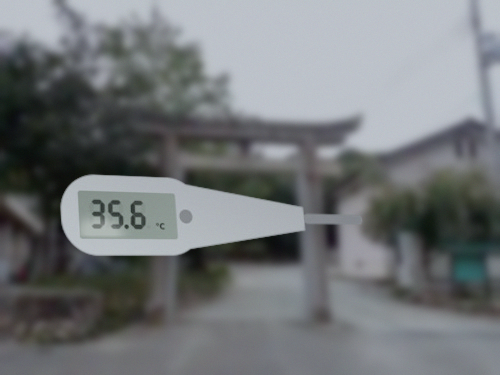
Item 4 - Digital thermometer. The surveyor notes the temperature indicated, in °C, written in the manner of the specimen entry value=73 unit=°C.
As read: value=35.6 unit=°C
